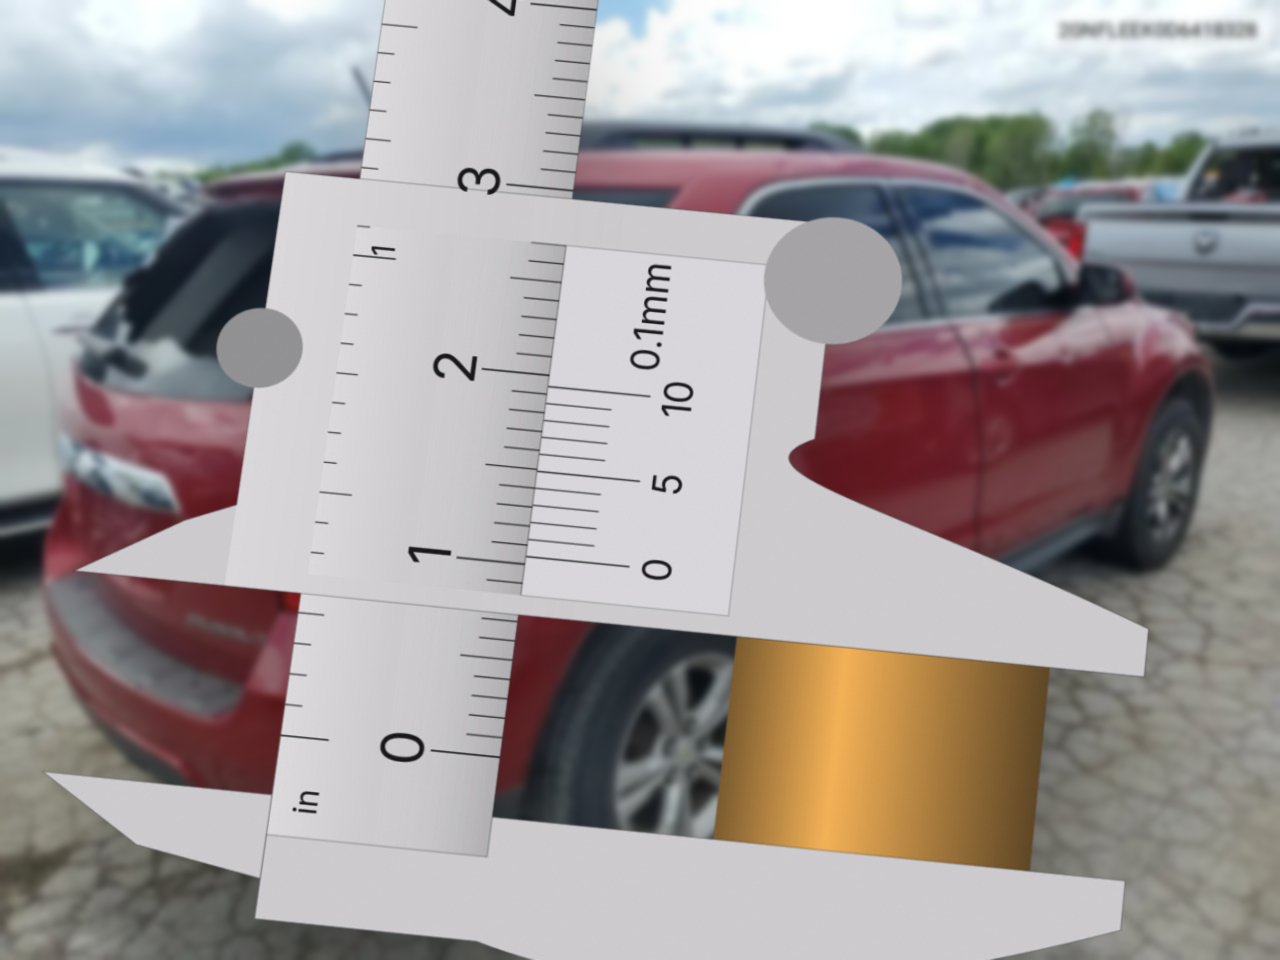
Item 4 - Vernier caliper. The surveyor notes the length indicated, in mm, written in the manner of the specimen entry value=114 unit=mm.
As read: value=10.4 unit=mm
